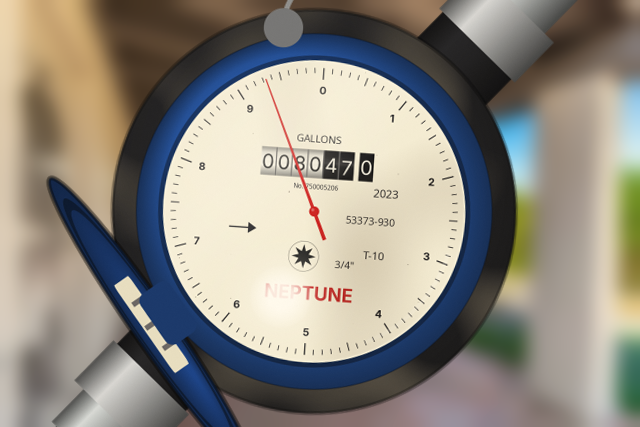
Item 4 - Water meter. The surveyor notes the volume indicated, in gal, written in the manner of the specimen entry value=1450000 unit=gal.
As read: value=80469.3 unit=gal
